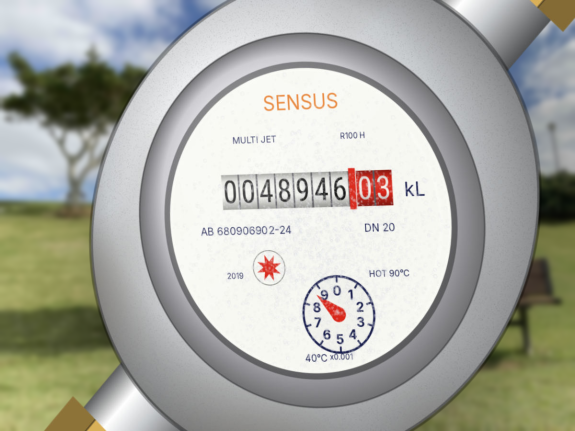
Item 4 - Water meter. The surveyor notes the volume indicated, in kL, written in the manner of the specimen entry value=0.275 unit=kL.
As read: value=48946.038 unit=kL
